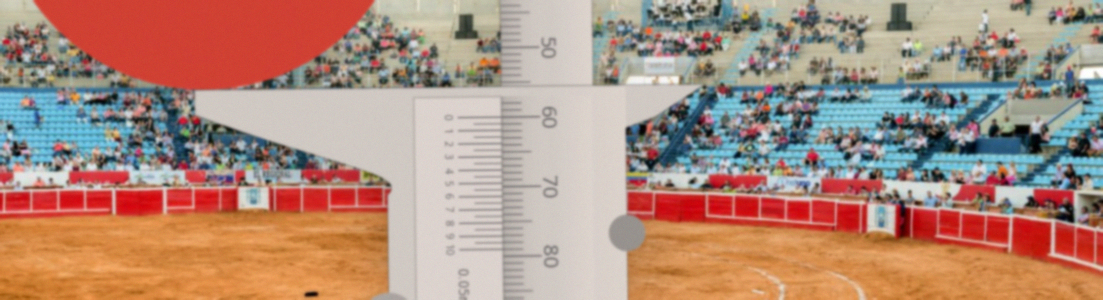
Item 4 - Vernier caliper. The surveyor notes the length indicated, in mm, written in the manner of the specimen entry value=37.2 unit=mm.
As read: value=60.0 unit=mm
